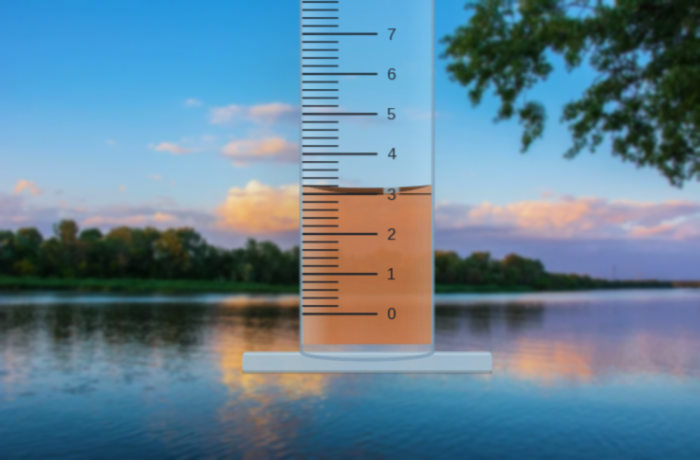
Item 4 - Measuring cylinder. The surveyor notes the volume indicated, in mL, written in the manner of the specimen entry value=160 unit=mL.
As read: value=3 unit=mL
